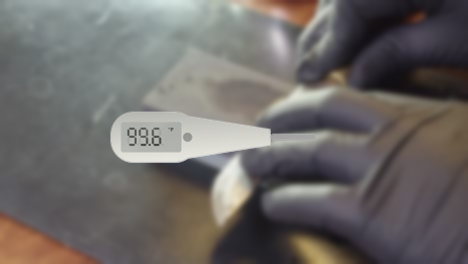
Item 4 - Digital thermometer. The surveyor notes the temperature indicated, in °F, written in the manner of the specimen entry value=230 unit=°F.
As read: value=99.6 unit=°F
